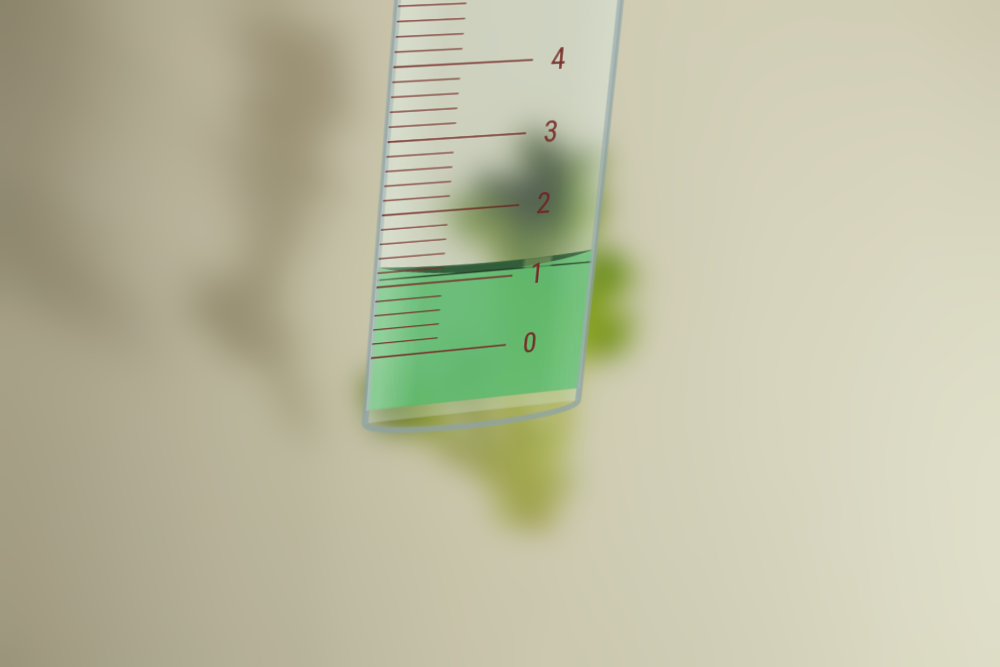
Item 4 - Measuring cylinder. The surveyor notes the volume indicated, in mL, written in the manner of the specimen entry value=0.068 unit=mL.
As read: value=1.1 unit=mL
